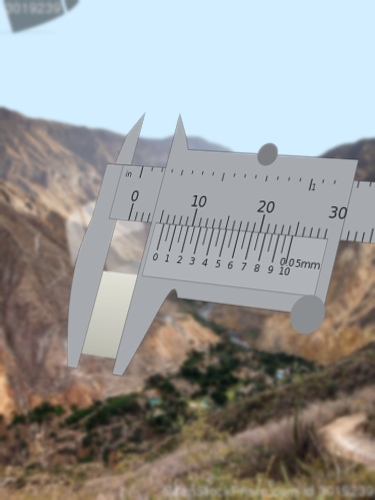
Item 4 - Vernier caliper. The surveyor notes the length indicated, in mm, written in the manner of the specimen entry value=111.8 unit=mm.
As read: value=5.6 unit=mm
